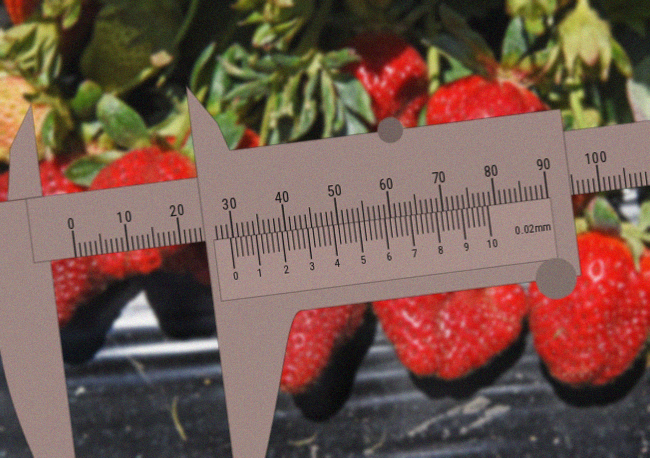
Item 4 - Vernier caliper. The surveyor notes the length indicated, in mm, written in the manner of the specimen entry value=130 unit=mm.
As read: value=29.5 unit=mm
